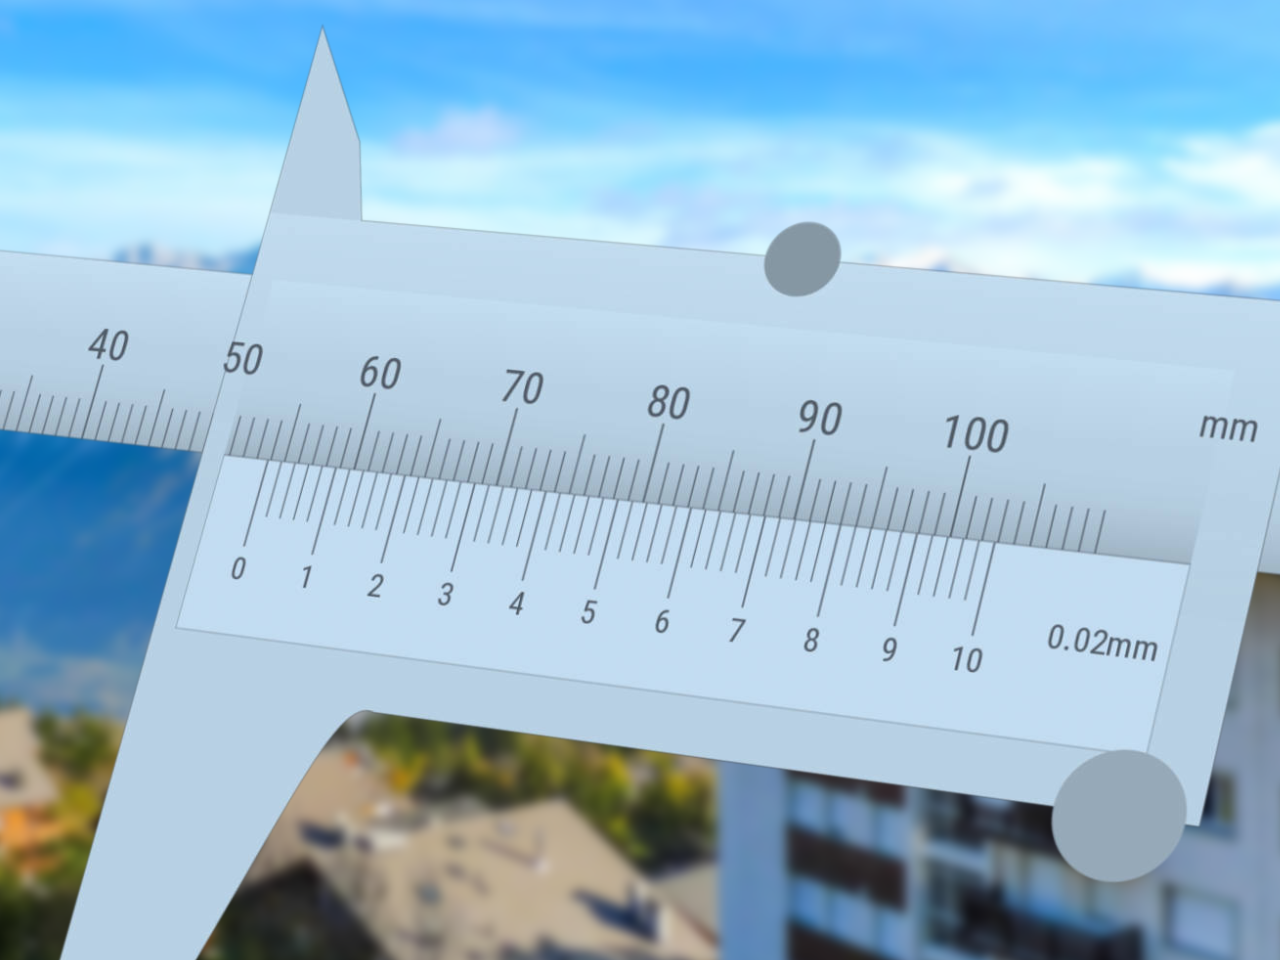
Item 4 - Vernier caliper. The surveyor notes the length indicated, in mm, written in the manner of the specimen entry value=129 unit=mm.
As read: value=53.8 unit=mm
